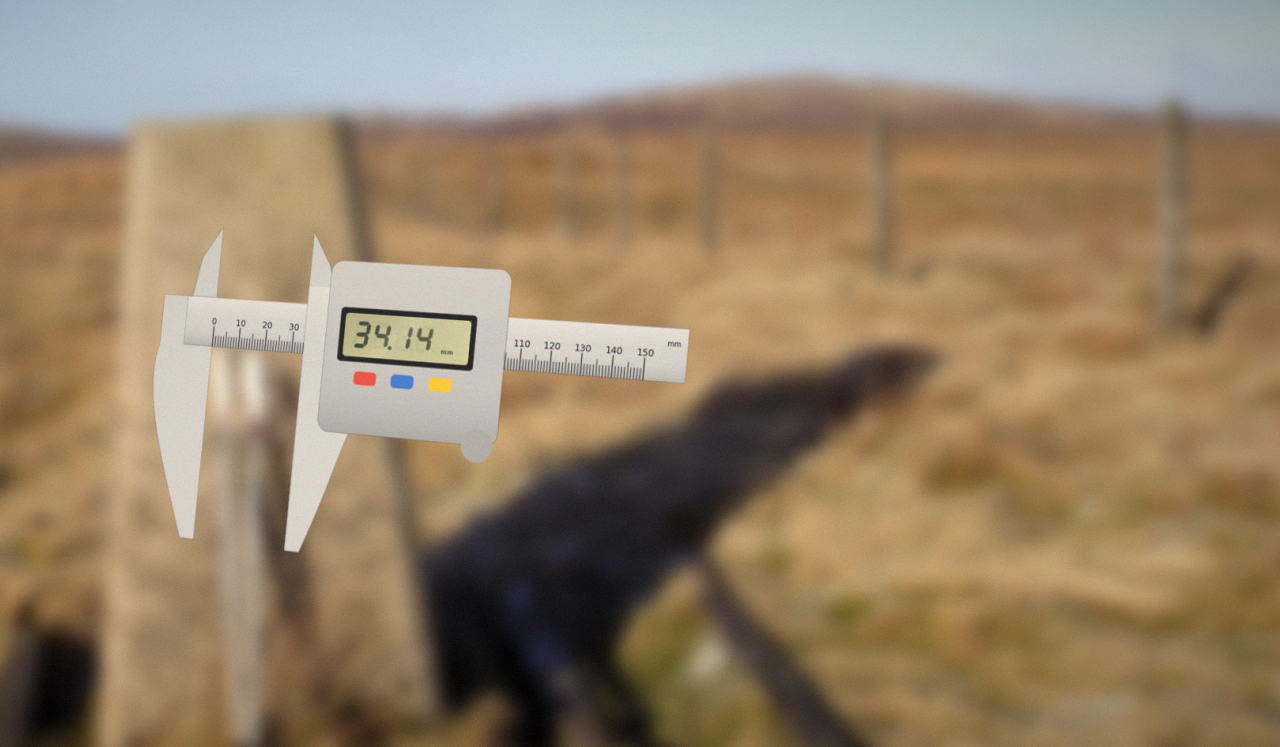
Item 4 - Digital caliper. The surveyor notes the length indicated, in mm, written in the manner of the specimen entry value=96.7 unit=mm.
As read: value=34.14 unit=mm
